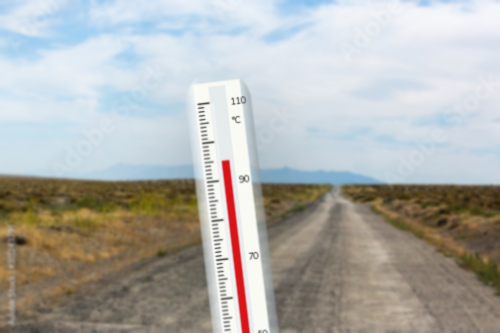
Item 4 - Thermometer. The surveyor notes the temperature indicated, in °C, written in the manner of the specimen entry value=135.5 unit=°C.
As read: value=95 unit=°C
